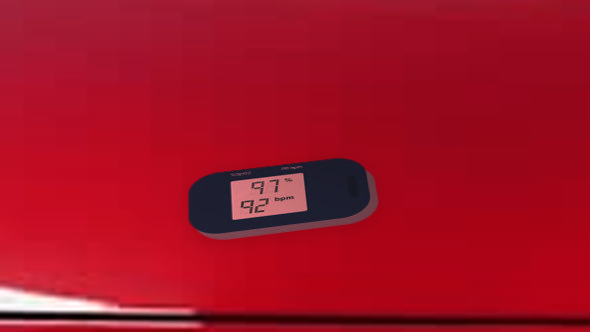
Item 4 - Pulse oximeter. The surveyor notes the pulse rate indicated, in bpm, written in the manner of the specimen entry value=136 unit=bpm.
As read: value=92 unit=bpm
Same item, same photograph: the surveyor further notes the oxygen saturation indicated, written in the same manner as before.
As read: value=97 unit=%
